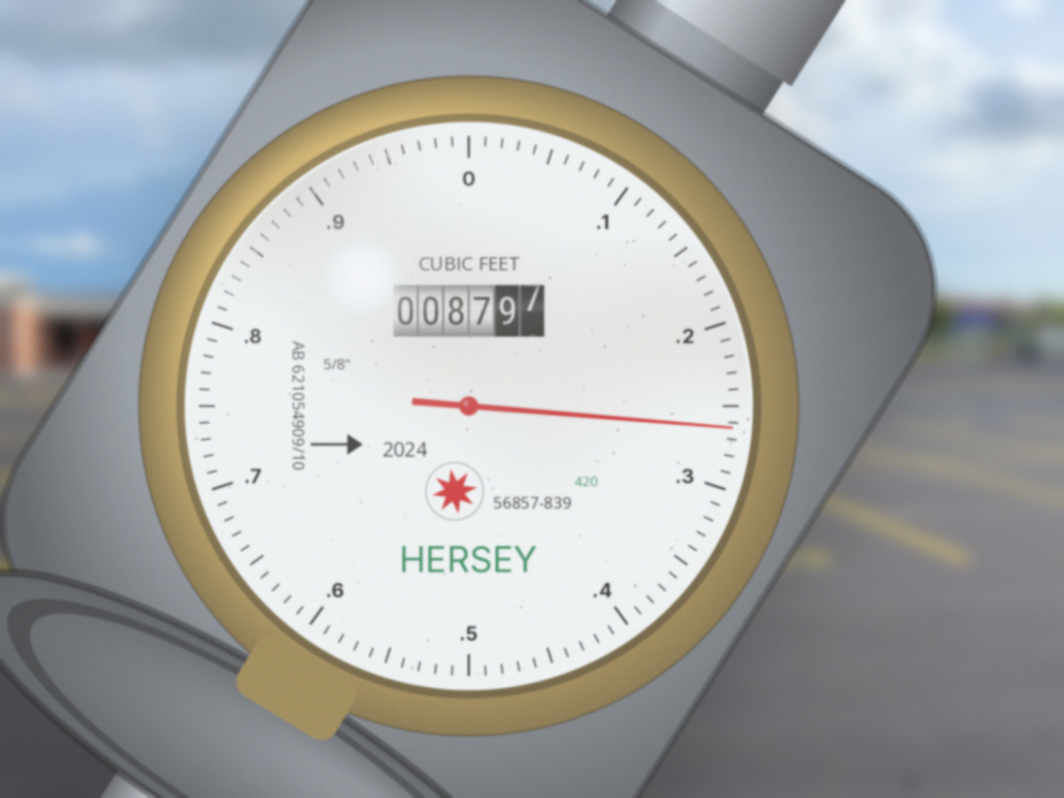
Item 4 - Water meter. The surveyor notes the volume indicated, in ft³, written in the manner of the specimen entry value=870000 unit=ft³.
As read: value=8797.26 unit=ft³
